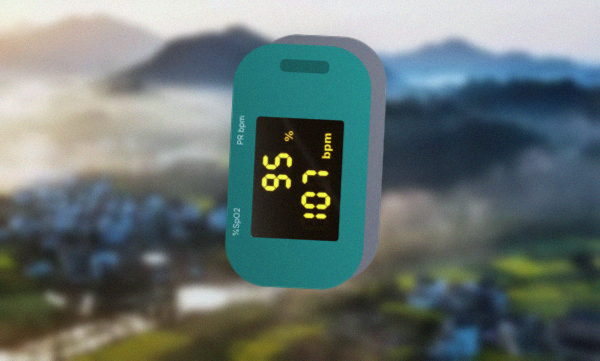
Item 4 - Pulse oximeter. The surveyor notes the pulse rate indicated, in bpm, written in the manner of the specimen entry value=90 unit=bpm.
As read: value=107 unit=bpm
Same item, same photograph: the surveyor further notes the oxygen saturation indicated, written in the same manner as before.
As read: value=95 unit=%
